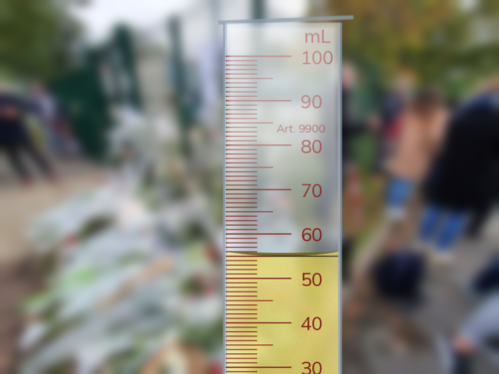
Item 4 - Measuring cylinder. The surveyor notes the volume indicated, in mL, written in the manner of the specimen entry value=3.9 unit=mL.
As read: value=55 unit=mL
